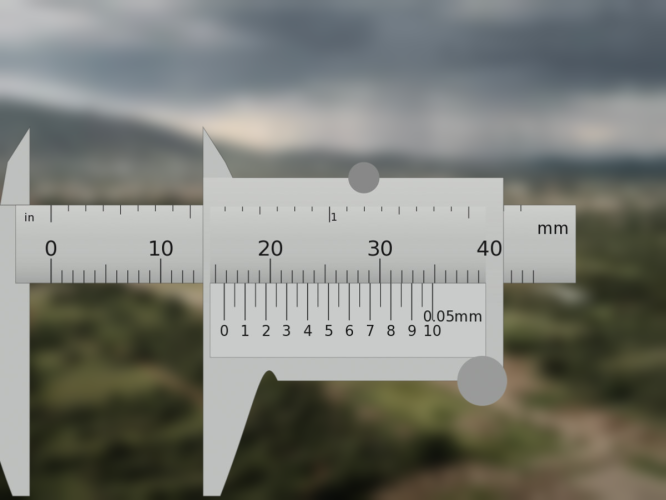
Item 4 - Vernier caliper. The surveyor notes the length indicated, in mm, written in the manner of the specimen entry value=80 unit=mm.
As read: value=15.8 unit=mm
